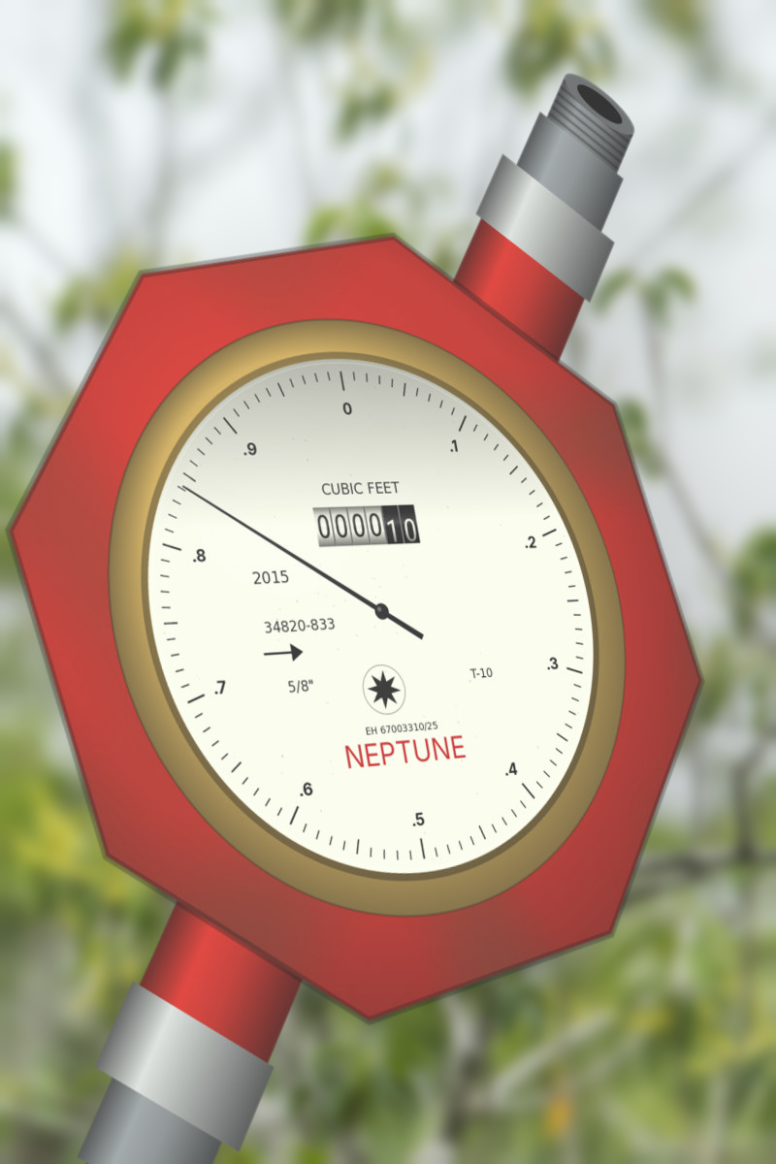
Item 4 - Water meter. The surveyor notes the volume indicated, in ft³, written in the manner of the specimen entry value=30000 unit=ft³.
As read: value=9.84 unit=ft³
